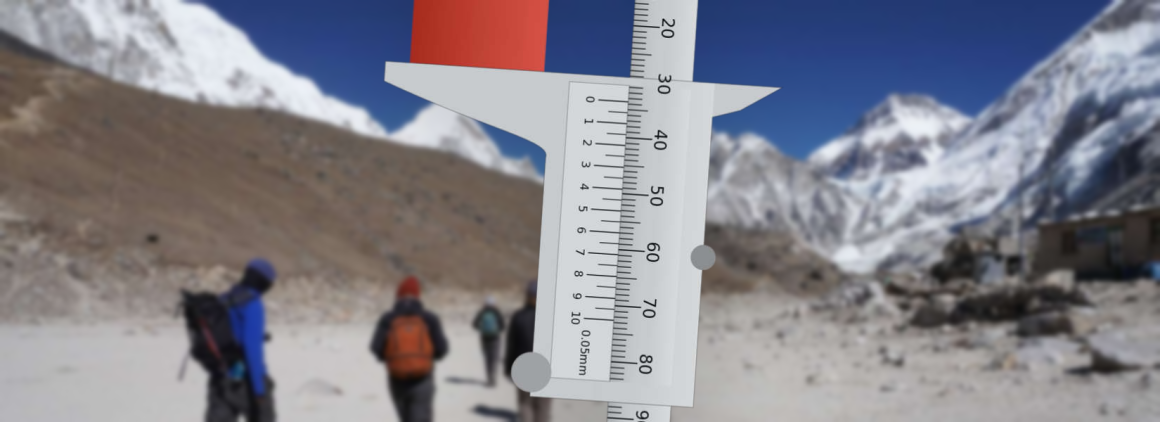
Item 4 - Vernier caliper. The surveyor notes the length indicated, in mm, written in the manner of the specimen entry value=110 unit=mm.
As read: value=33.6 unit=mm
